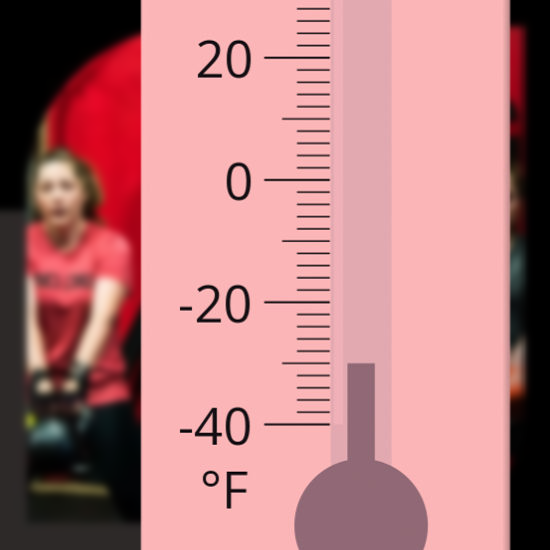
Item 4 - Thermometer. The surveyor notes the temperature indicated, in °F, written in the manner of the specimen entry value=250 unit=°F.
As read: value=-30 unit=°F
